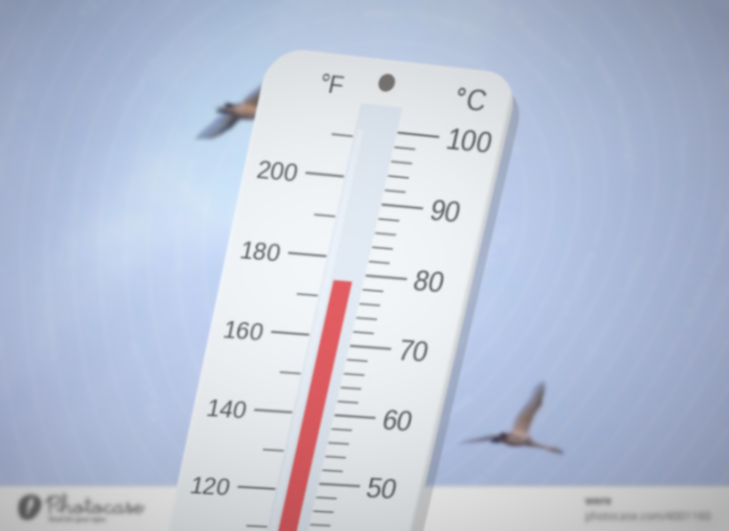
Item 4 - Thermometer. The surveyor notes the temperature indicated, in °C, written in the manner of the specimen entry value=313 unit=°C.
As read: value=79 unit=°C
